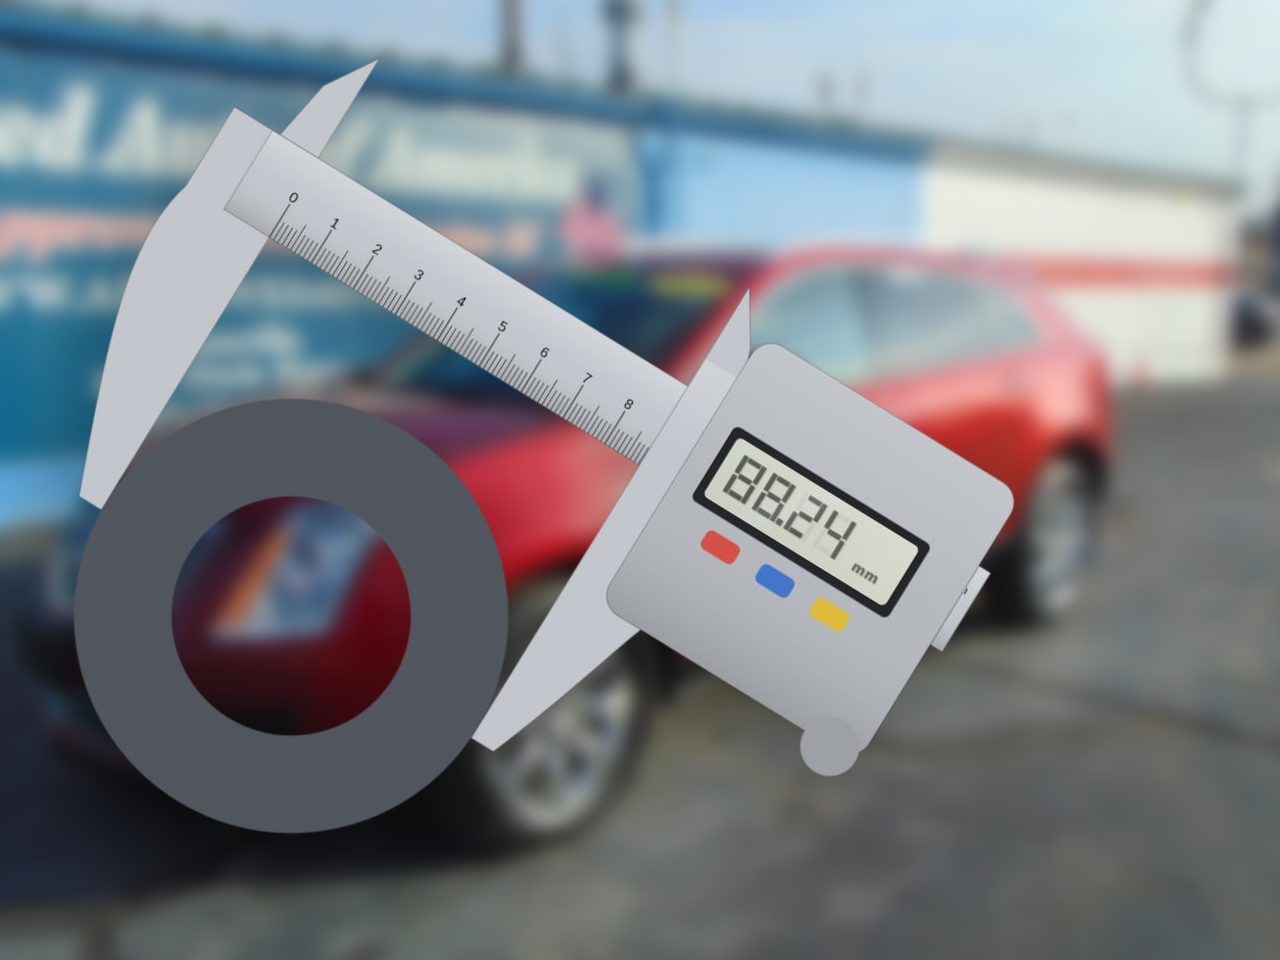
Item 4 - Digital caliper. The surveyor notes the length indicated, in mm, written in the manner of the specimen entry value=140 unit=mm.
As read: value=88.24 unit=mm
